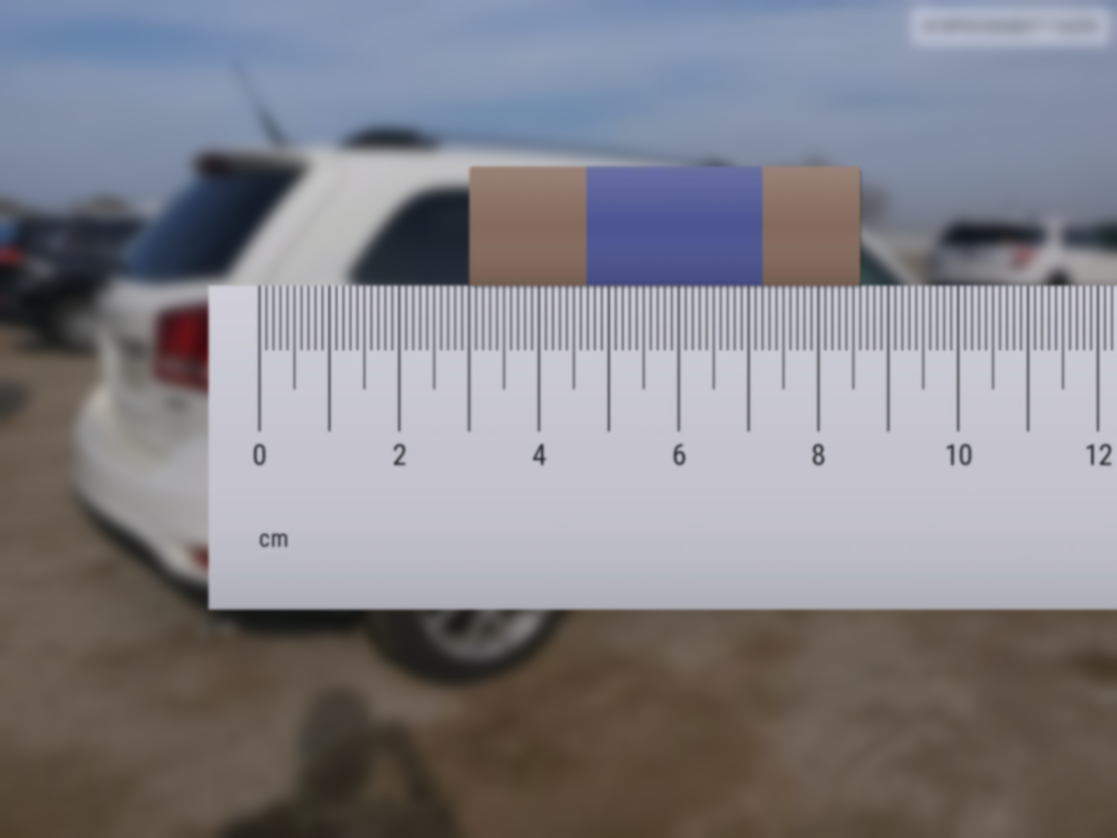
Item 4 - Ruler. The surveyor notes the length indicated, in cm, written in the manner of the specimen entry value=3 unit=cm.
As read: value=5.6 unit=cm
